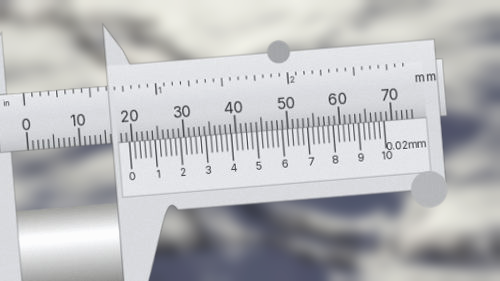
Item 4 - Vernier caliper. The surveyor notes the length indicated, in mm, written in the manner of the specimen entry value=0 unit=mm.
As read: value=19.5 unit=mm
